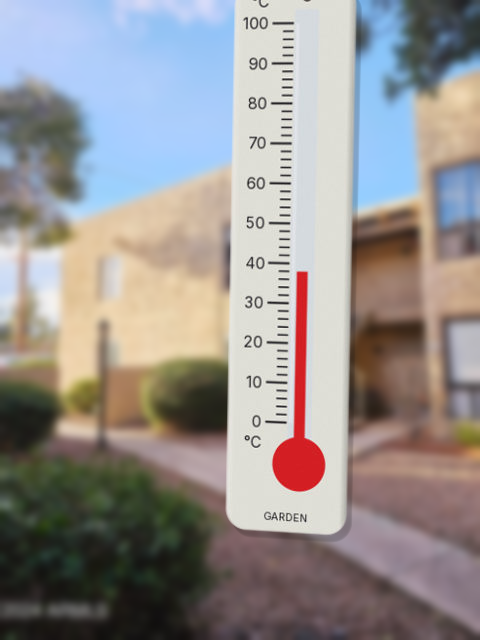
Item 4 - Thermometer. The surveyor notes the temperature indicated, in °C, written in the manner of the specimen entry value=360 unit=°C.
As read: value=38 unit=°C
